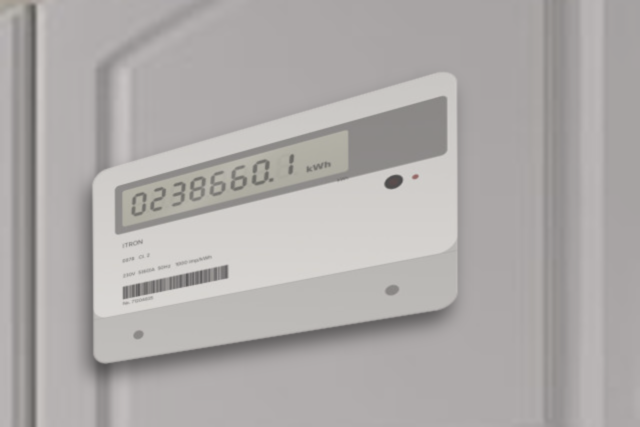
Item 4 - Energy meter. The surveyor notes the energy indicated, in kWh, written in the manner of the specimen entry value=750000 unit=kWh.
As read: value=238660.1 unit=kWh
